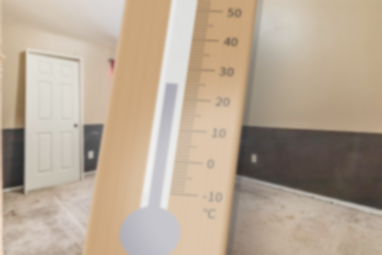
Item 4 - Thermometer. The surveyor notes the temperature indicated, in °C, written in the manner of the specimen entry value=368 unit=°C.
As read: value=25 unit=°C
